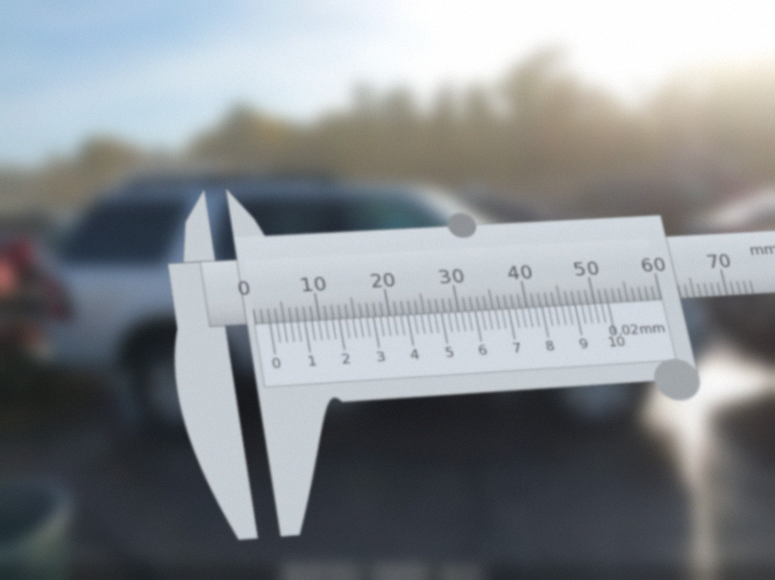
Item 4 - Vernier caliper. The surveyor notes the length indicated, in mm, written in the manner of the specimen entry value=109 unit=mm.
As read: value=3.0 unit=mm
